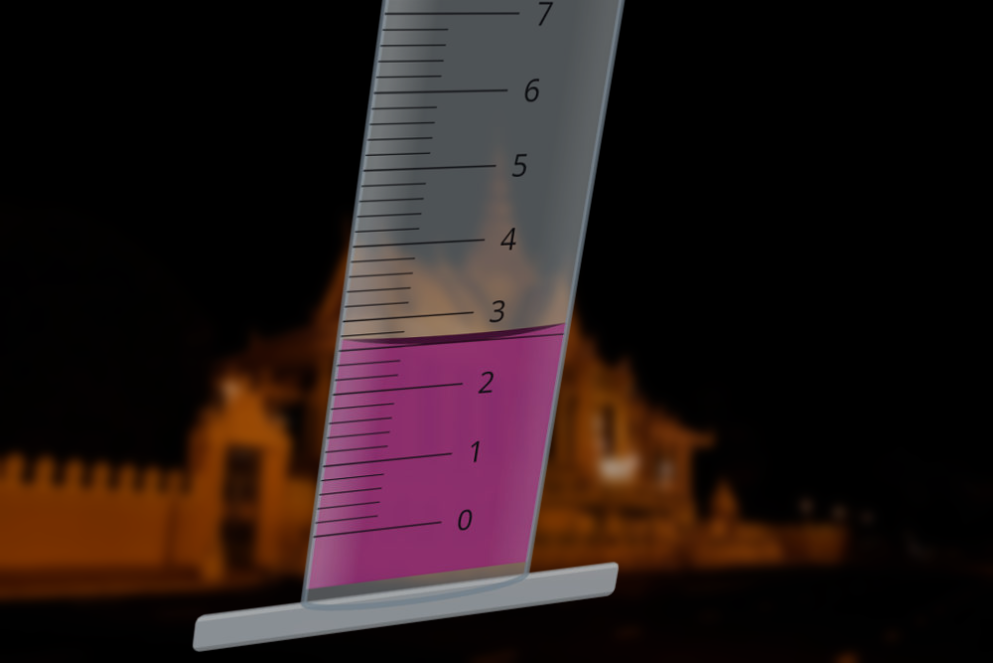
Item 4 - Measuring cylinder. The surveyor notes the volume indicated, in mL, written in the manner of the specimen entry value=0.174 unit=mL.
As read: value=2.6 unit=mL
